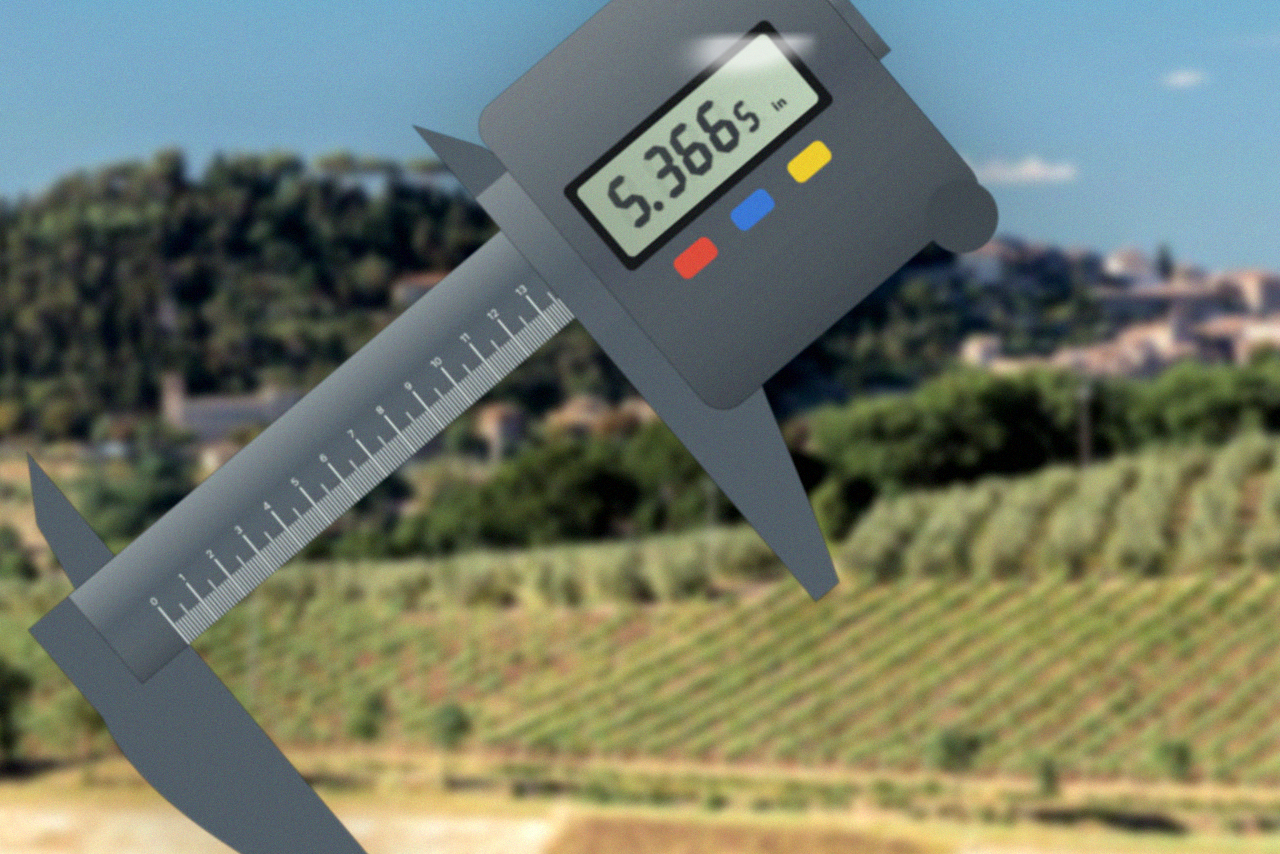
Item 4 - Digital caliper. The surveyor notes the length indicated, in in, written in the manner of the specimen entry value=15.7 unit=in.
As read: value=5.3665 unit=in
